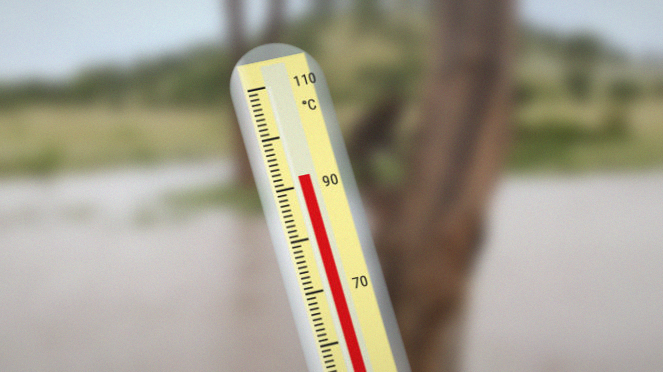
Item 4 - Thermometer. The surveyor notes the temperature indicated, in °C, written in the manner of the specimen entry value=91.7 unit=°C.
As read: value=92 unit=°C
